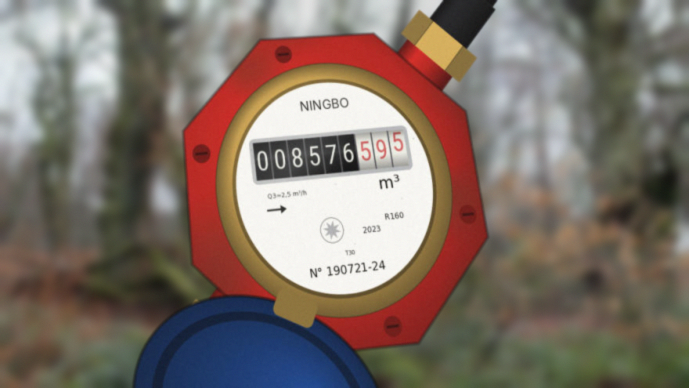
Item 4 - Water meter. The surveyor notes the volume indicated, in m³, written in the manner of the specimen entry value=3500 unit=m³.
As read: value=8576.595 unit=m³
